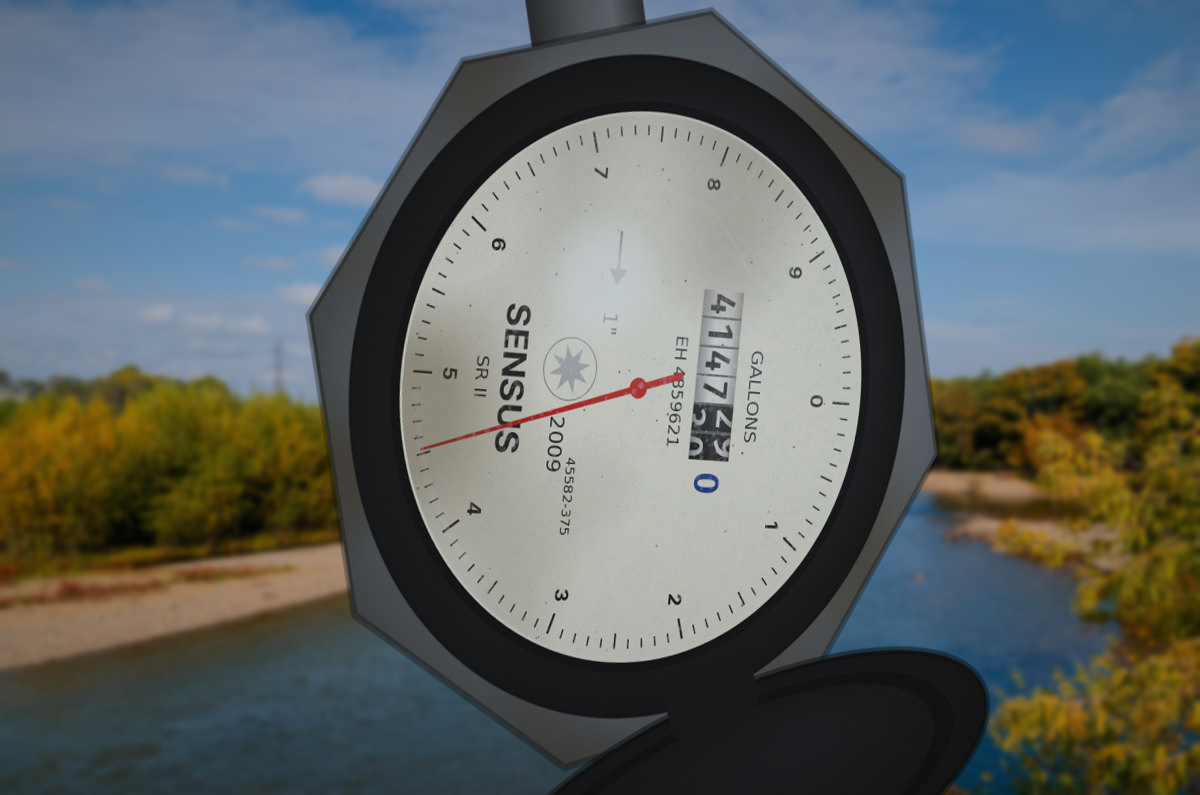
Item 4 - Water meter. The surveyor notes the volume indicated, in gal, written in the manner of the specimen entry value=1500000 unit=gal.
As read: value=4147294.5 unit=gal
